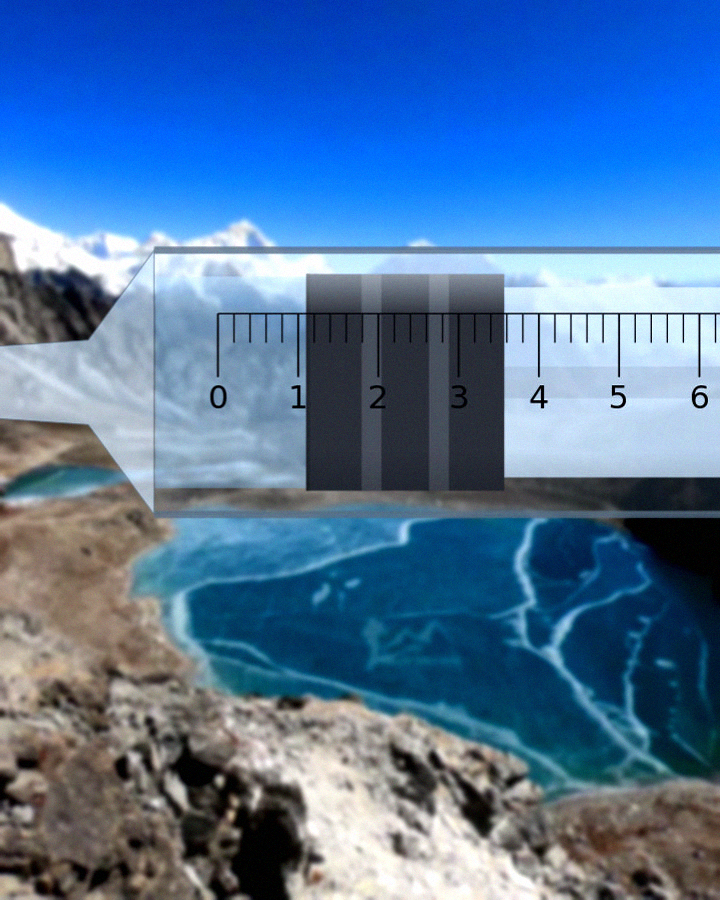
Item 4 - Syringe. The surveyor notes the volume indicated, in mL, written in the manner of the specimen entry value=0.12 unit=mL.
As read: value=1.1 unit=mL
